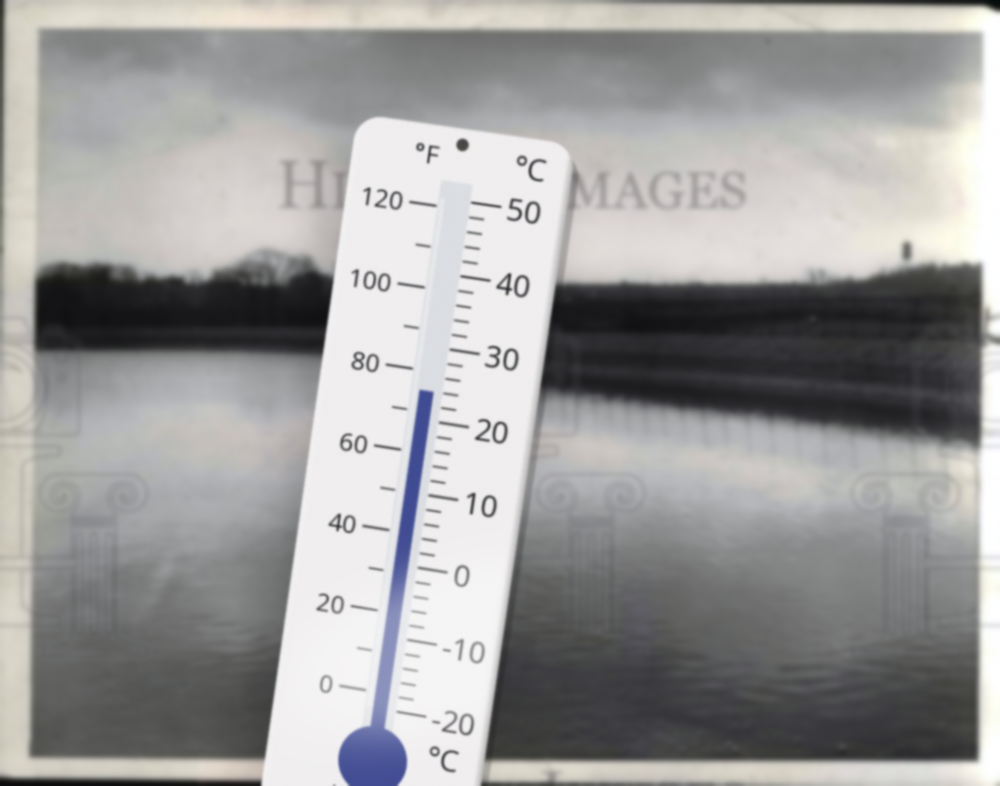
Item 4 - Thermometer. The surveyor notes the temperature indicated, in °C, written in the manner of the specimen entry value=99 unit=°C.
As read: value=24 unit=°C
